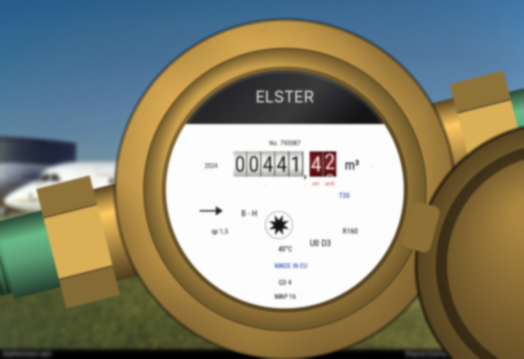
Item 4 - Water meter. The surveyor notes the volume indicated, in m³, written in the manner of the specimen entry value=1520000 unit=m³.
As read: value=441.42 unit=m³
